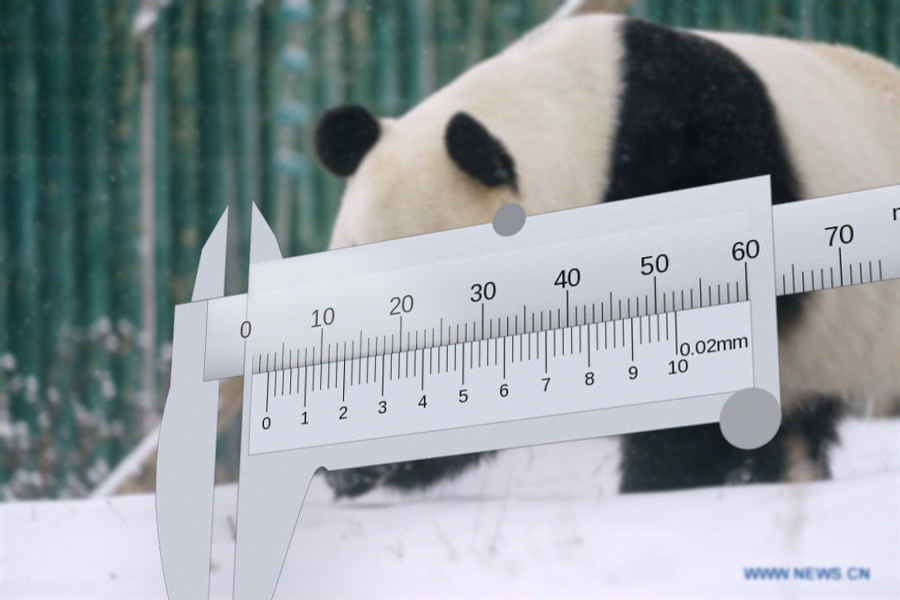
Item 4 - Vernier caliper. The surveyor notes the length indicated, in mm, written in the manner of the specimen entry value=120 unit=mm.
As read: value=3.2 unit=mm
